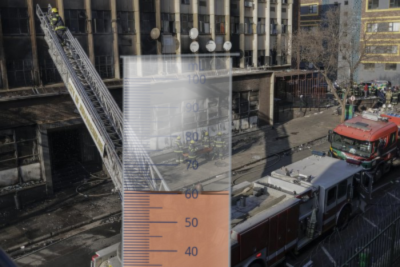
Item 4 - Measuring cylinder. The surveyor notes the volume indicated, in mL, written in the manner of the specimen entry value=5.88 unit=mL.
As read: value=60 unit=mL
